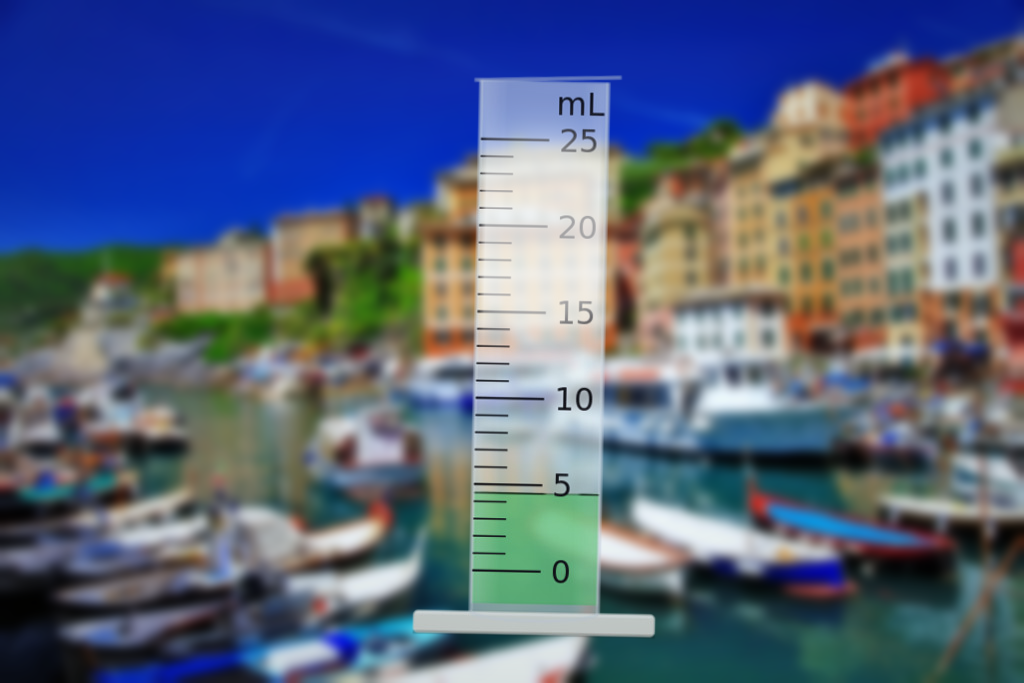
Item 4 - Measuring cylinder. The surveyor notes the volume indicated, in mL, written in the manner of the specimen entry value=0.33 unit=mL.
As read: value=4.5 unit=mL
